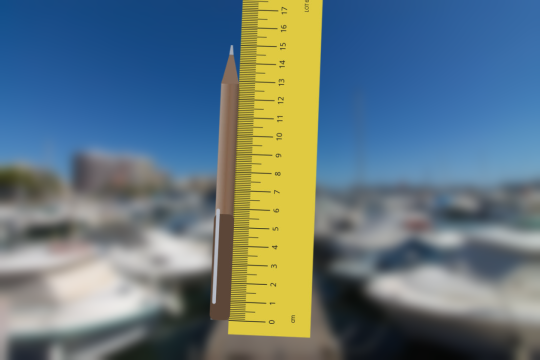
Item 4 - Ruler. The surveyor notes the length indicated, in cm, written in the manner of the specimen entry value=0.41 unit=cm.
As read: value=15 unit=cm
